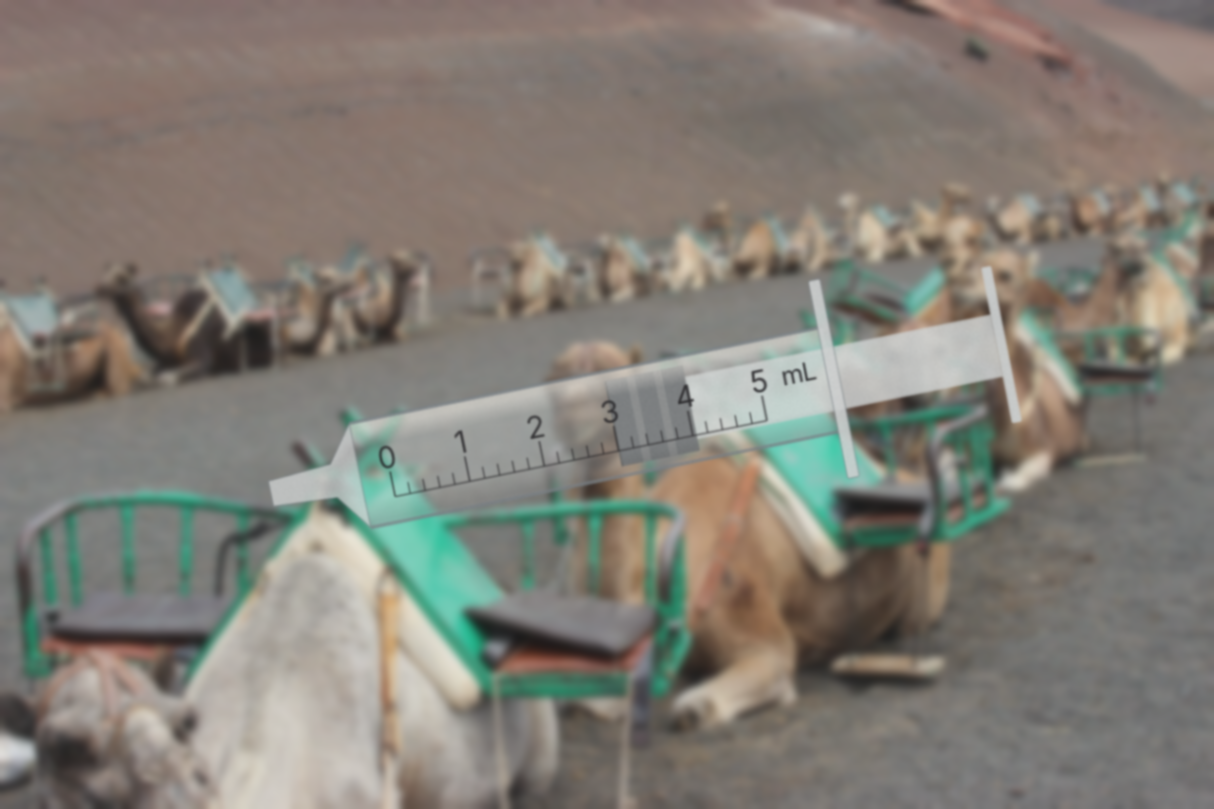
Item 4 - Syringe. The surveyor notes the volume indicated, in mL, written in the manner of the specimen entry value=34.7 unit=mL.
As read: value=3 unit=mL
